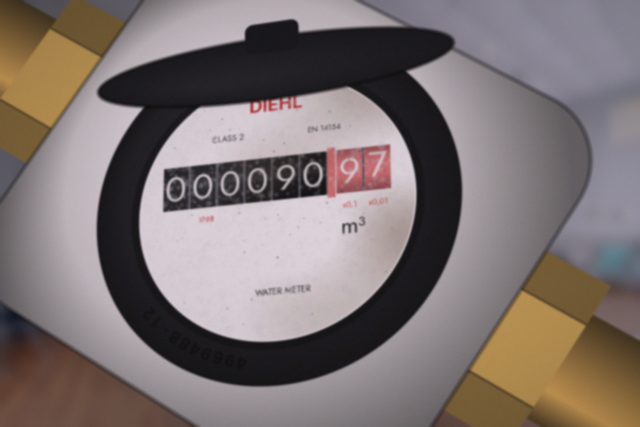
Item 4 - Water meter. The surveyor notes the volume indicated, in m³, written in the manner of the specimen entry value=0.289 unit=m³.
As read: value=90.97 unit=m³
